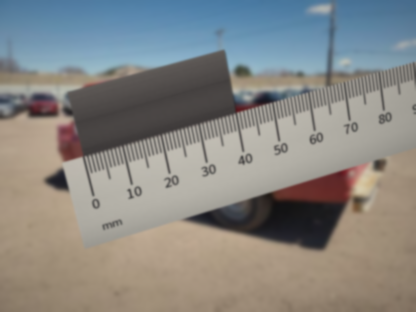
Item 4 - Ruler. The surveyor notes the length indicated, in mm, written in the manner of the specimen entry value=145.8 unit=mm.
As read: value=40 unit=mm
